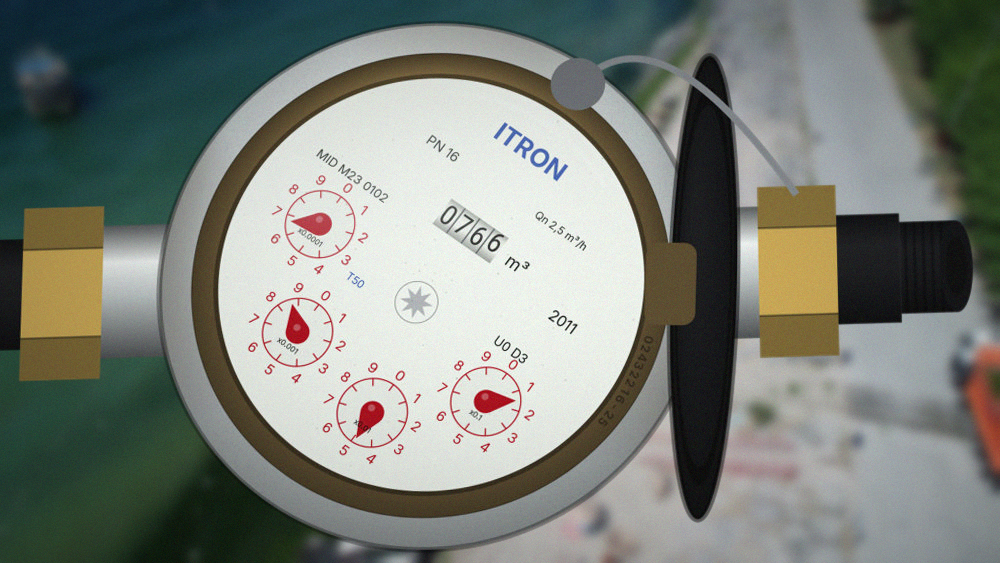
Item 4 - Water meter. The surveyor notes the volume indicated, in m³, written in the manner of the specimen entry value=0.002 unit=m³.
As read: value=766.1486 unit=m³
